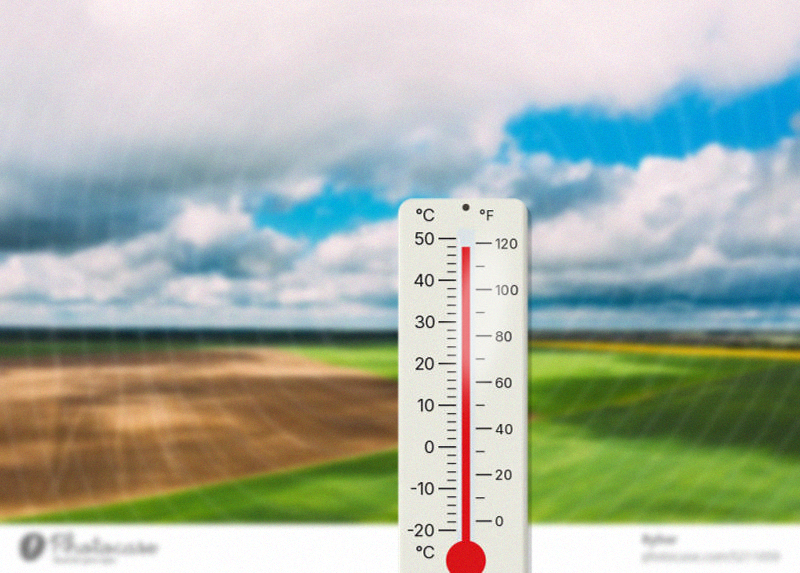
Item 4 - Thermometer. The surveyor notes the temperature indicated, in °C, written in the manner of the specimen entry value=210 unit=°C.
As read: value=48 unit=°C
